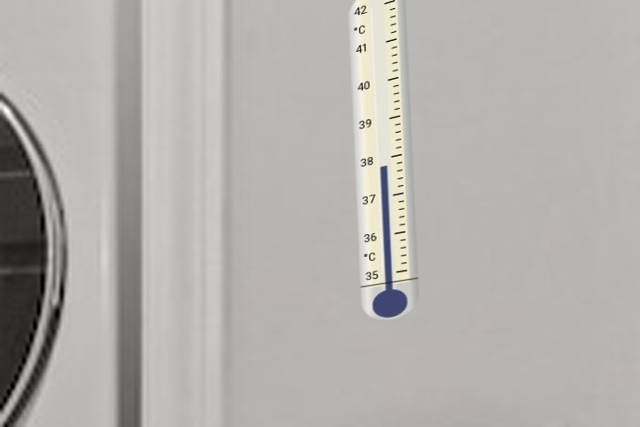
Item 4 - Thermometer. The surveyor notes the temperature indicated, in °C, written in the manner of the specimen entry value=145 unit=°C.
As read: value=37.8 unit=°C
